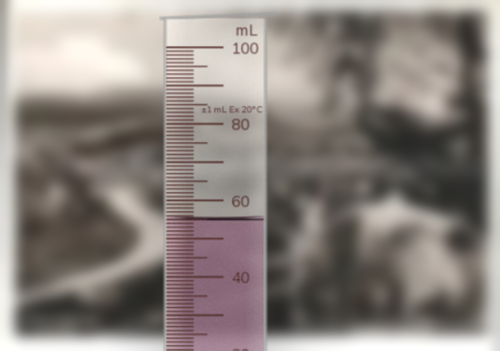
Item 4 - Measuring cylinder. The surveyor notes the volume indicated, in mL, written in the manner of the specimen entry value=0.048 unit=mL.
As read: value=55 unit=mL
